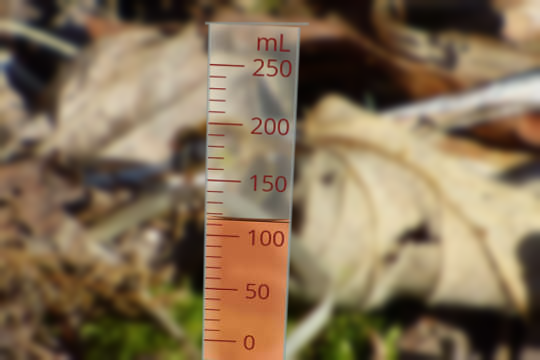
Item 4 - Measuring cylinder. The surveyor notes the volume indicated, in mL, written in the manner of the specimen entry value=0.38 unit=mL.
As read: value=115 unit=mL
